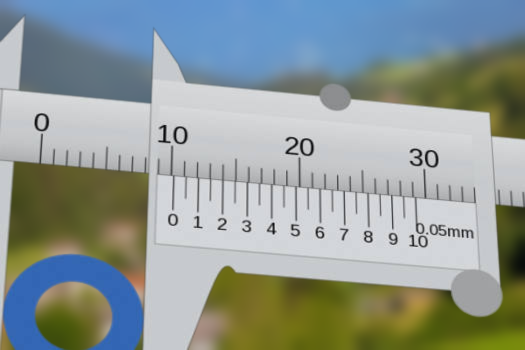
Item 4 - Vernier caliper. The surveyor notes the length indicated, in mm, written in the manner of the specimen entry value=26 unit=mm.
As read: value=10.2 unit=mm
